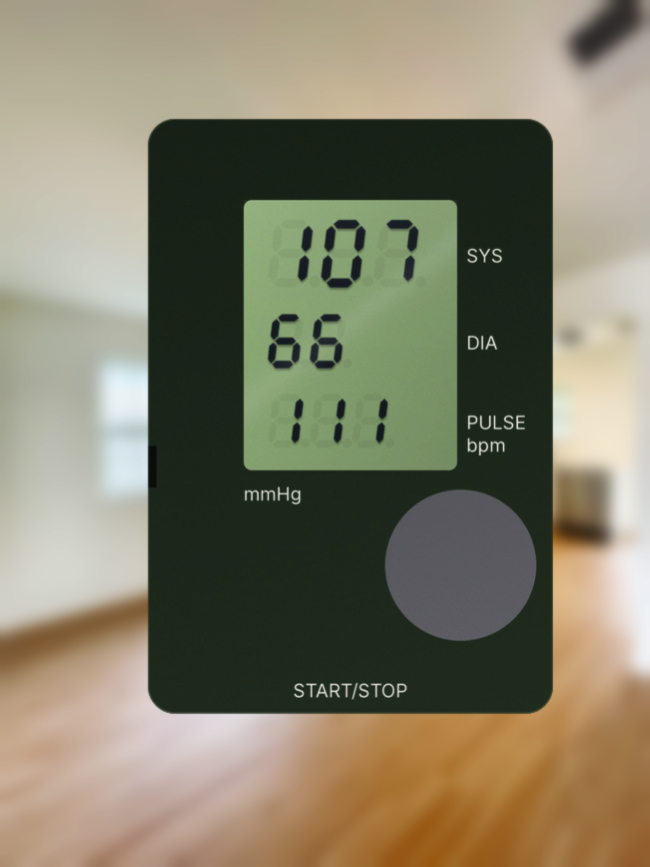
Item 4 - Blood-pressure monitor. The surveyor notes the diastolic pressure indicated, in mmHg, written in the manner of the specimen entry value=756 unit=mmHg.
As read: value=66 unit=mmHg
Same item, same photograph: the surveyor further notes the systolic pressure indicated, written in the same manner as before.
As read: value=107 unit=mmHg
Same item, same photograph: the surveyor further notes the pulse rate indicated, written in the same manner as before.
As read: value=111 unit=bpm
